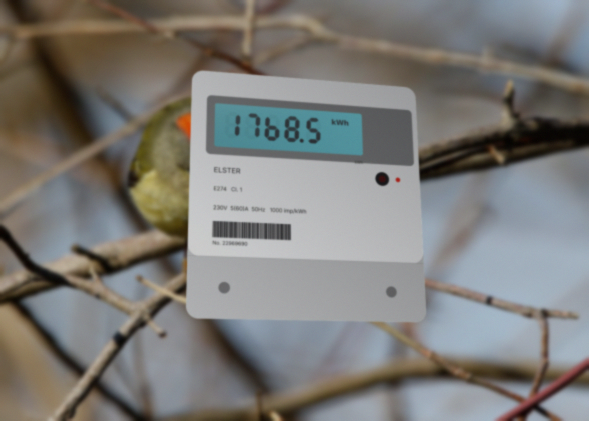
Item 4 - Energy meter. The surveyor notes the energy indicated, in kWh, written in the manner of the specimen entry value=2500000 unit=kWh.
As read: value=1768.5 unit=kWh
